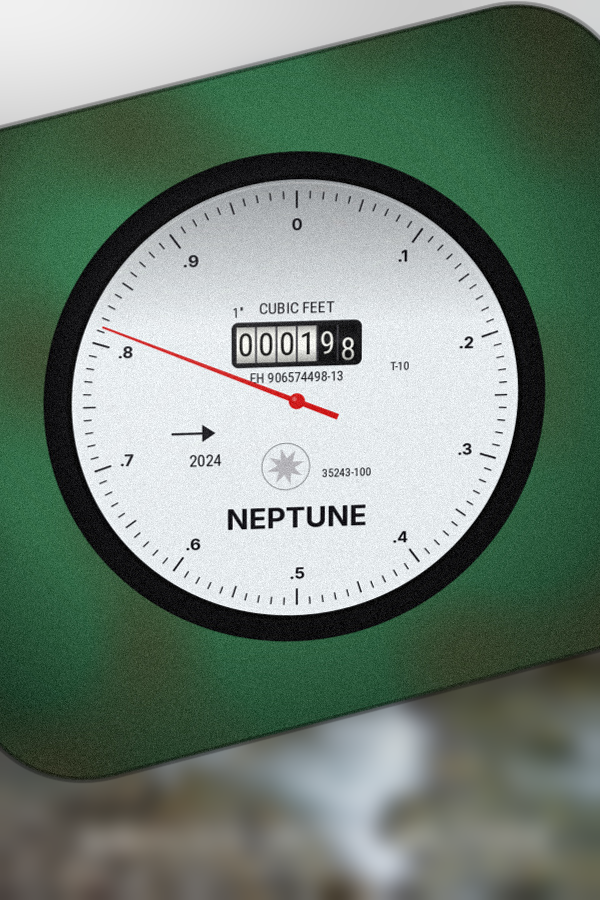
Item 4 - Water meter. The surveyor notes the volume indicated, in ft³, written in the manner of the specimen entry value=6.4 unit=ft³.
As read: value=197.81 unit=ft³
